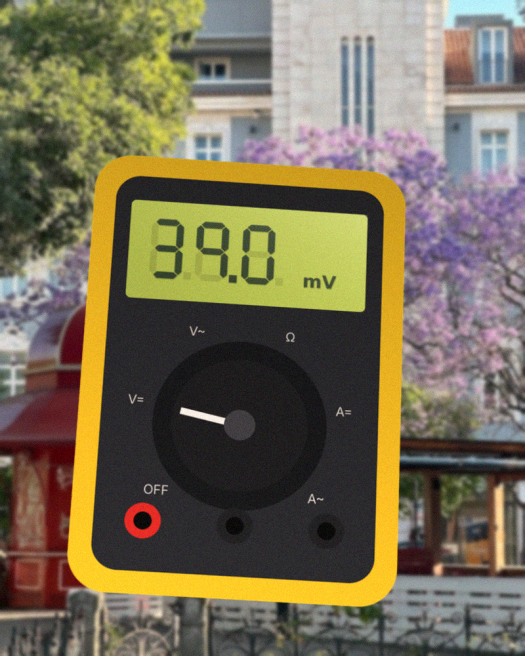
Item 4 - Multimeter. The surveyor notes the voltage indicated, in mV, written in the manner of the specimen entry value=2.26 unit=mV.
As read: value=39.0 unit=mV
